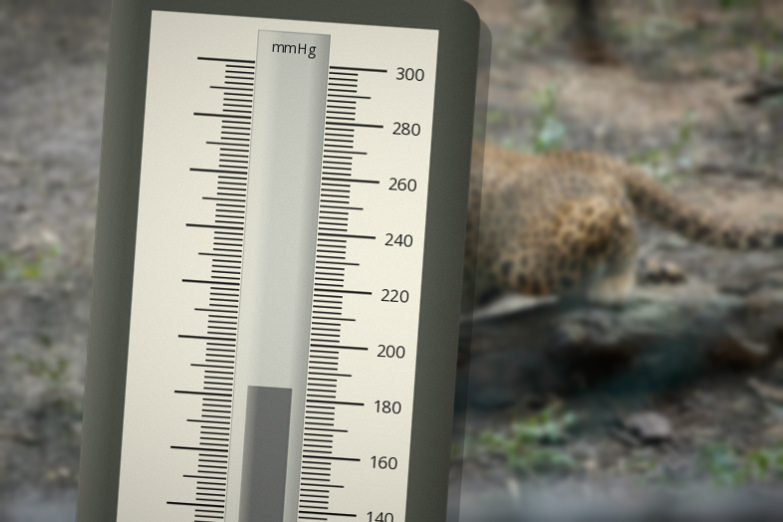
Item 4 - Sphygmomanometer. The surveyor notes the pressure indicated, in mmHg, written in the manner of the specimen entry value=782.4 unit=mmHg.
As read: value=184 unit=mmHg
